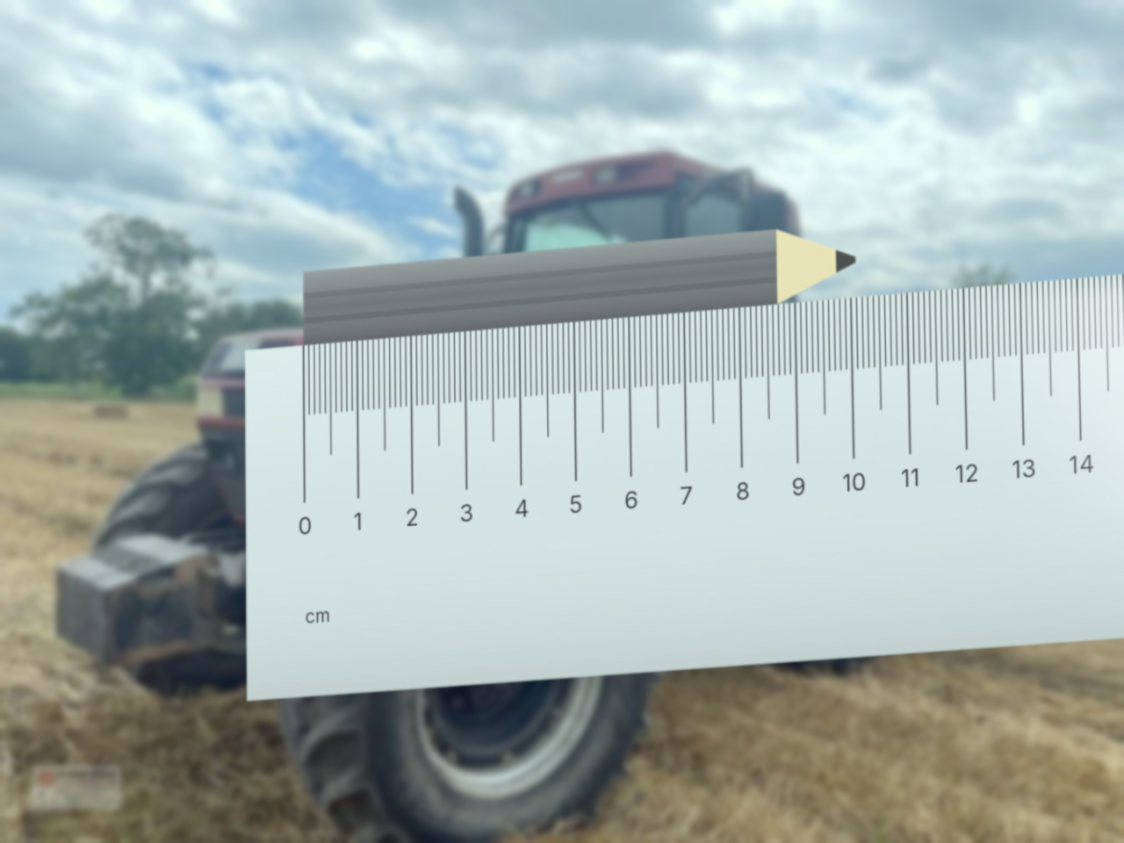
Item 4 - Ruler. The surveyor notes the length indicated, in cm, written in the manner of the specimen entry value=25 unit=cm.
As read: value=10.1 unit=cm
